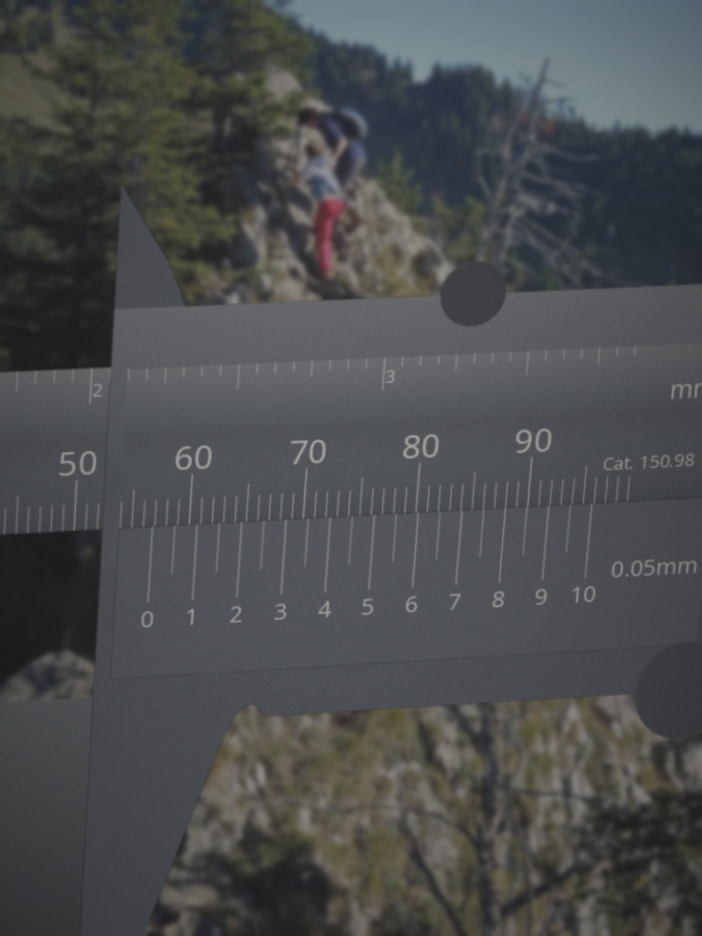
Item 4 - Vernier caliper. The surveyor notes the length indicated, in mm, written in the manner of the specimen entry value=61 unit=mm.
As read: value=56.8 unit=mm
